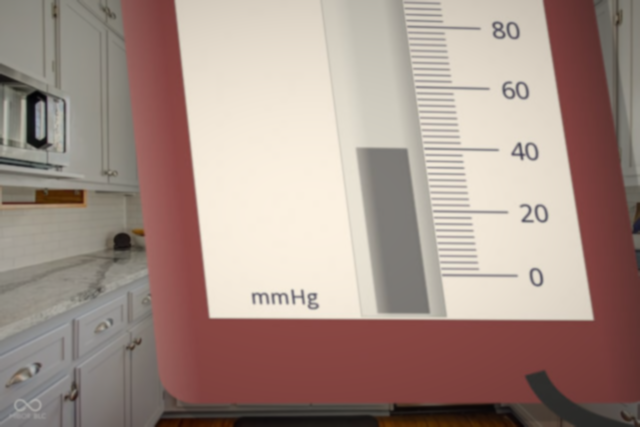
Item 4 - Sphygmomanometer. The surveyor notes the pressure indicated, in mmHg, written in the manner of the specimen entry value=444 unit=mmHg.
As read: value=40 unit=mmHg
